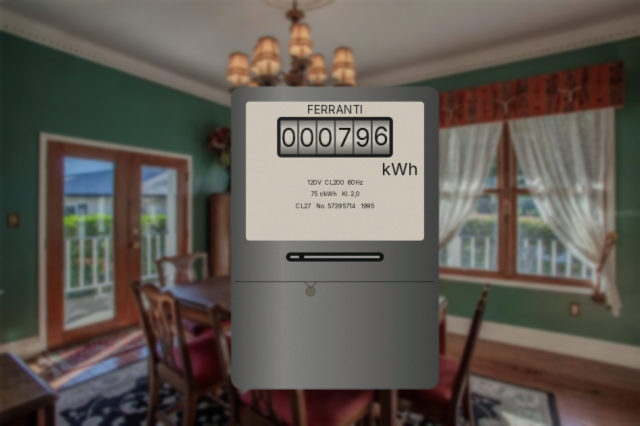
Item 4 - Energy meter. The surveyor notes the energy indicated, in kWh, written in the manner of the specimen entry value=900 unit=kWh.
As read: value=796 unit=kWh
